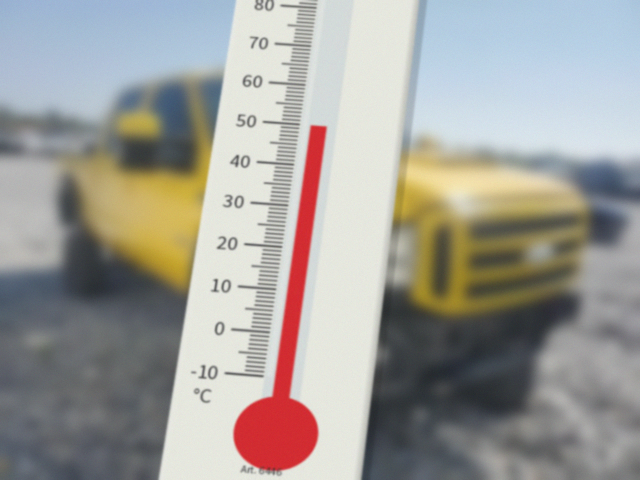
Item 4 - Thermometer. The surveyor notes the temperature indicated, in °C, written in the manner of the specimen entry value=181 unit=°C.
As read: value=50 unit=°C
